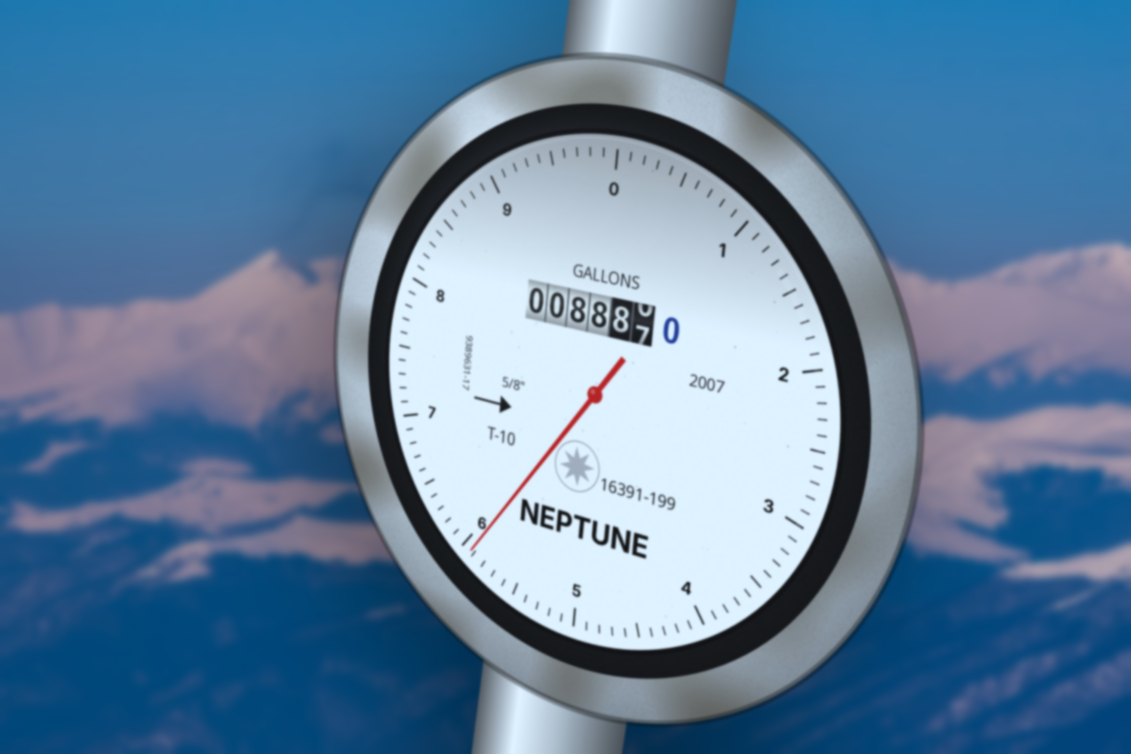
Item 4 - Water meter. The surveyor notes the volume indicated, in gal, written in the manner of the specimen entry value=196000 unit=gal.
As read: value=88865.9 unit=gal
